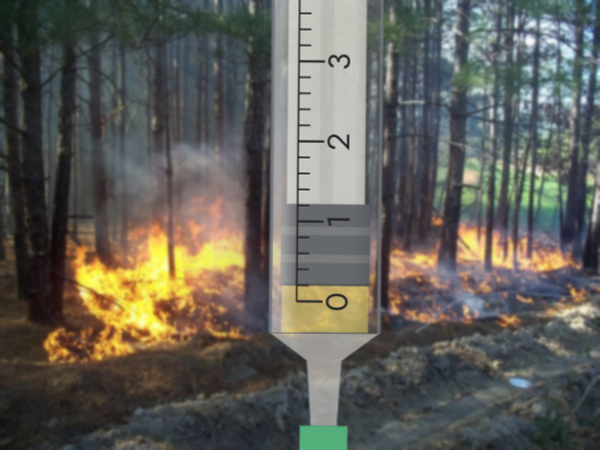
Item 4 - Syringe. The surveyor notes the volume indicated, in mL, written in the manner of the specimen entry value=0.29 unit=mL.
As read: value=0.2 unit=mL
